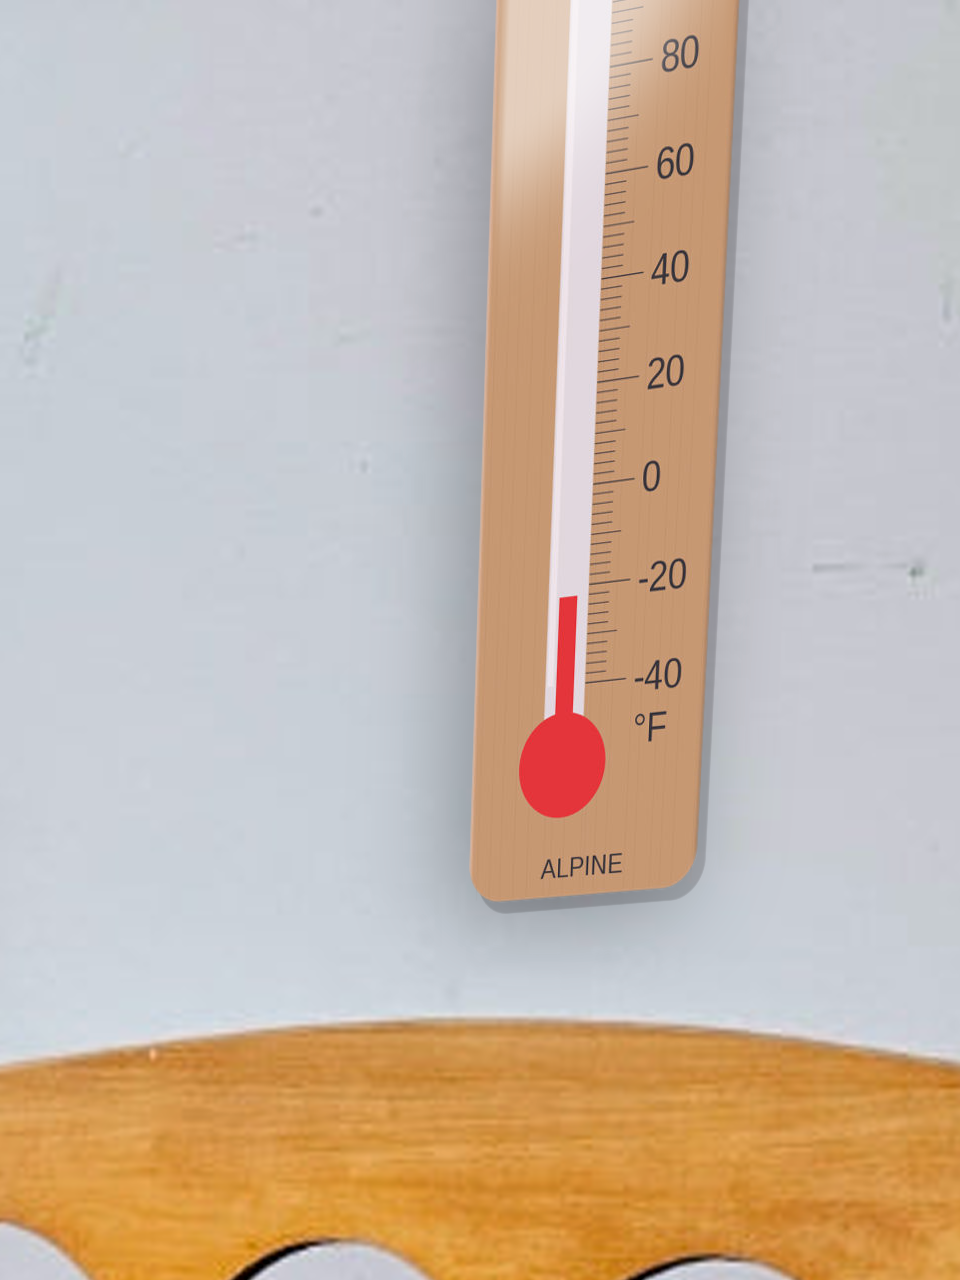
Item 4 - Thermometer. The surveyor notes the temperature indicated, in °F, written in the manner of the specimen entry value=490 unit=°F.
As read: value=-22 unit=°F
